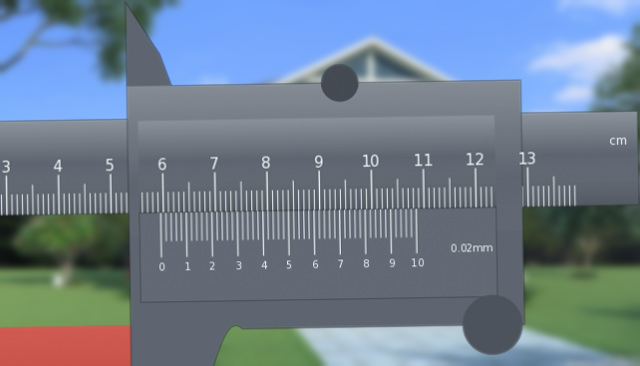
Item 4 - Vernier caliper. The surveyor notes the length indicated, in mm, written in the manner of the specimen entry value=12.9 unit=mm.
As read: value=59.5 unit=mm
